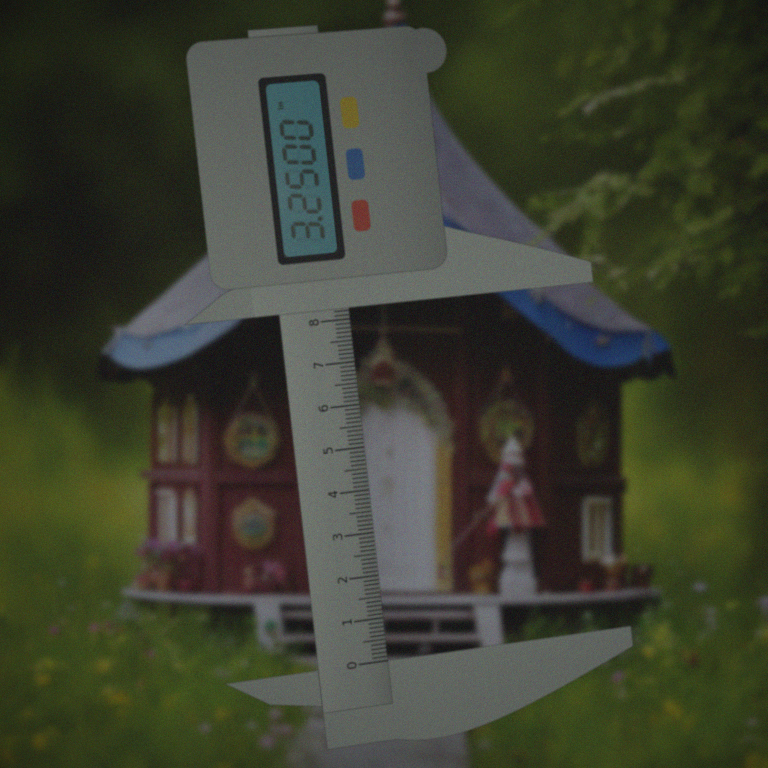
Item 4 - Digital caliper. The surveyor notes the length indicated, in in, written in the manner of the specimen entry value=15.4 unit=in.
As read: value=3.2500 unit=in
